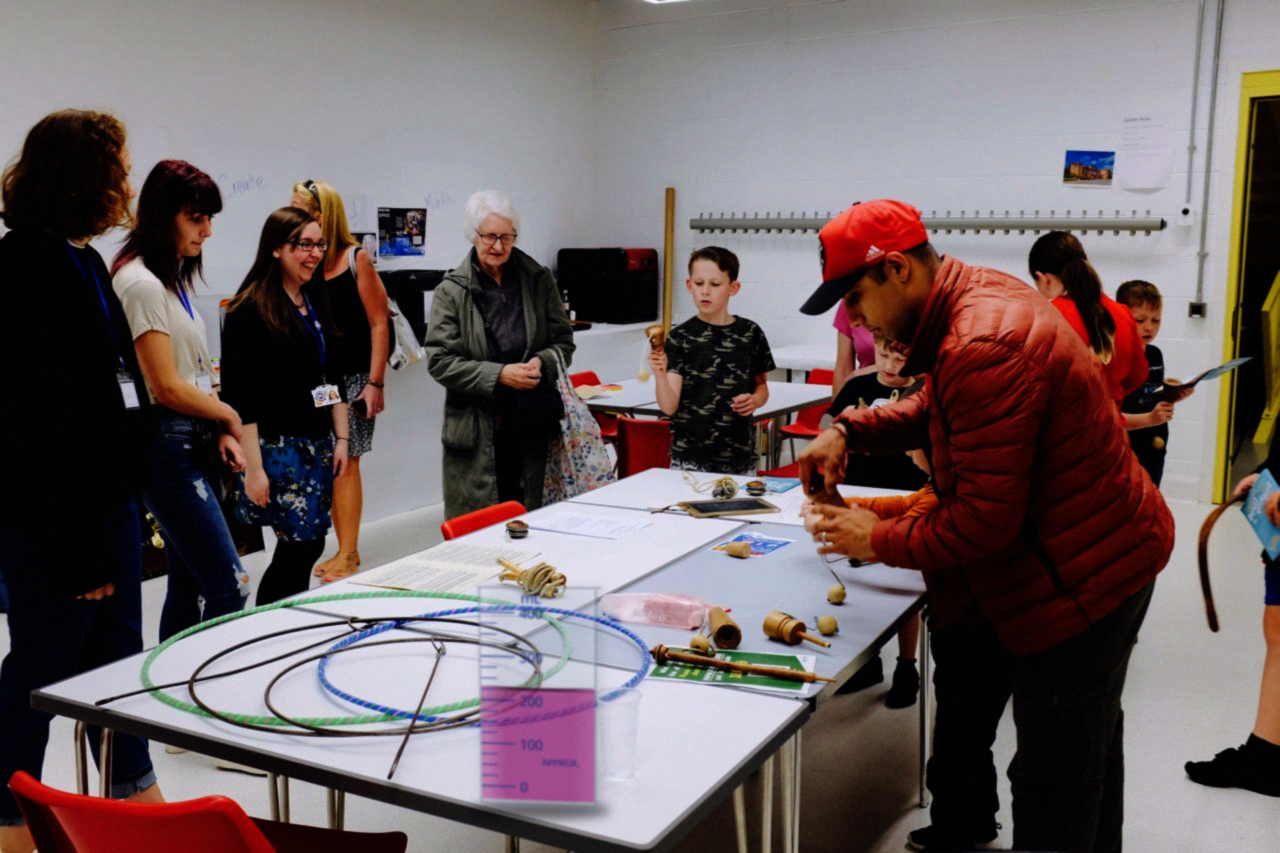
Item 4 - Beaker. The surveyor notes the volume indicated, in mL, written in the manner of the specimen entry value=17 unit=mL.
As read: value=225 unit=mL
